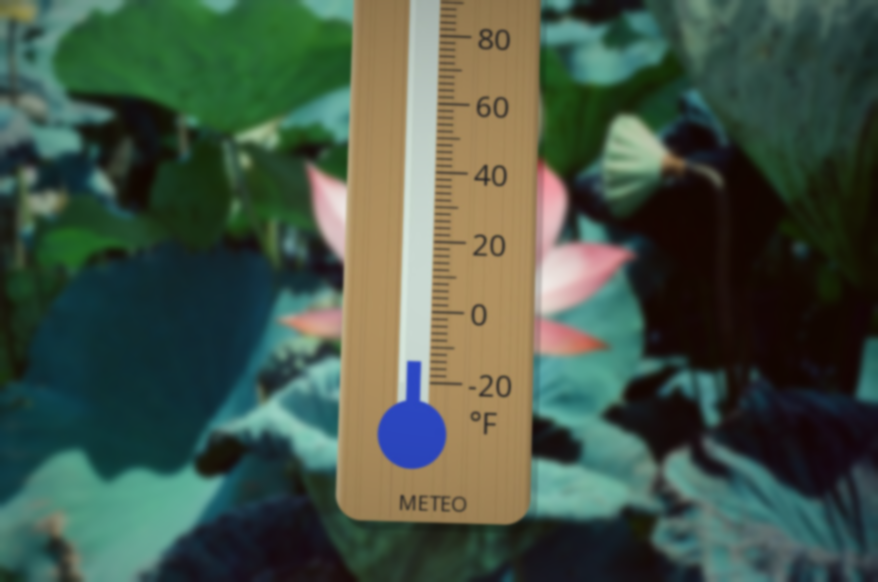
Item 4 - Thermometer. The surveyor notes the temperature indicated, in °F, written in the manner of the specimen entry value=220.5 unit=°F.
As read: value=-14 unit=°F
